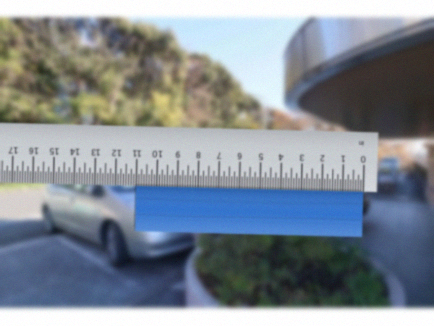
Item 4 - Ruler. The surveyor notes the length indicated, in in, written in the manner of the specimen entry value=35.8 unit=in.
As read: value=11 unit=in
